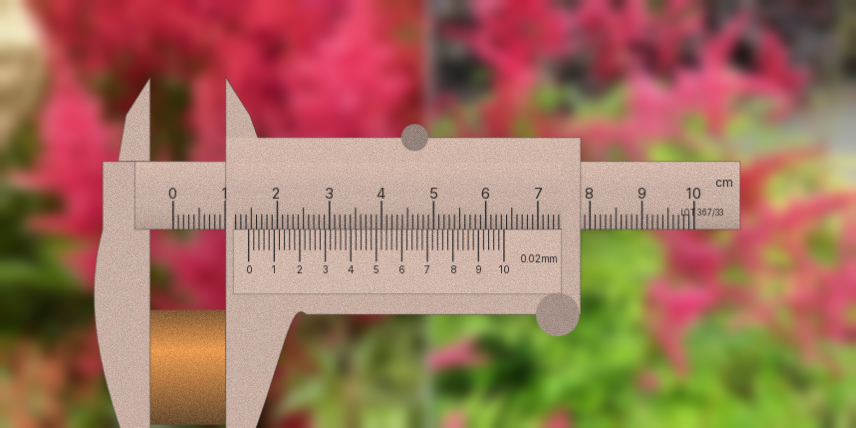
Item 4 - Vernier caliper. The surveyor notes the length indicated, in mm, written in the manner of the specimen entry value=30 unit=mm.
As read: value=14.5 unit=mm
